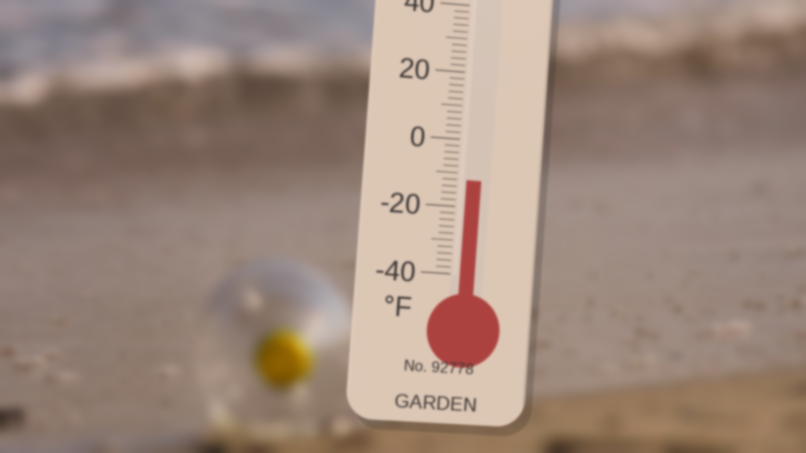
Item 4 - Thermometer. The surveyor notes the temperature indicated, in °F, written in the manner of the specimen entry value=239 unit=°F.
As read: value=-12 unit=°F
